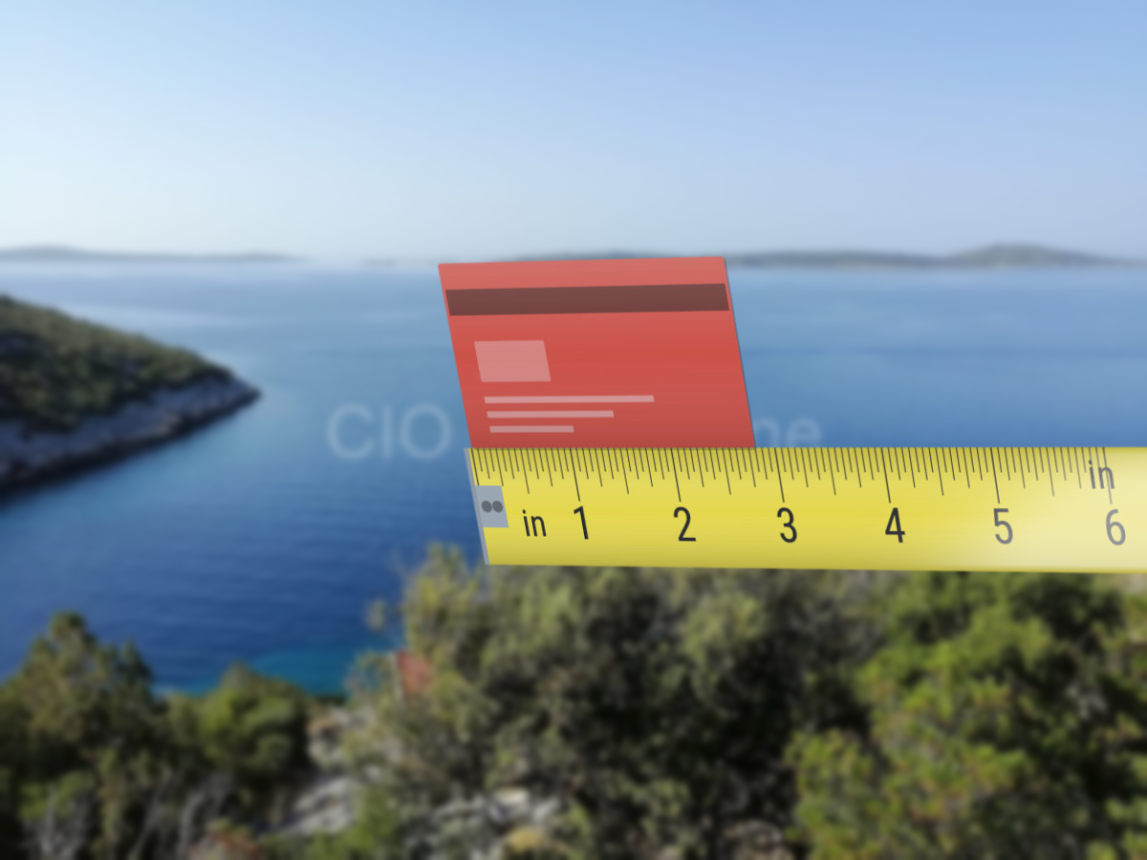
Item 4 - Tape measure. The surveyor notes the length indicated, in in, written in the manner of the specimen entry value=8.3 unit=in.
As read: value=2.8125 unit=in
